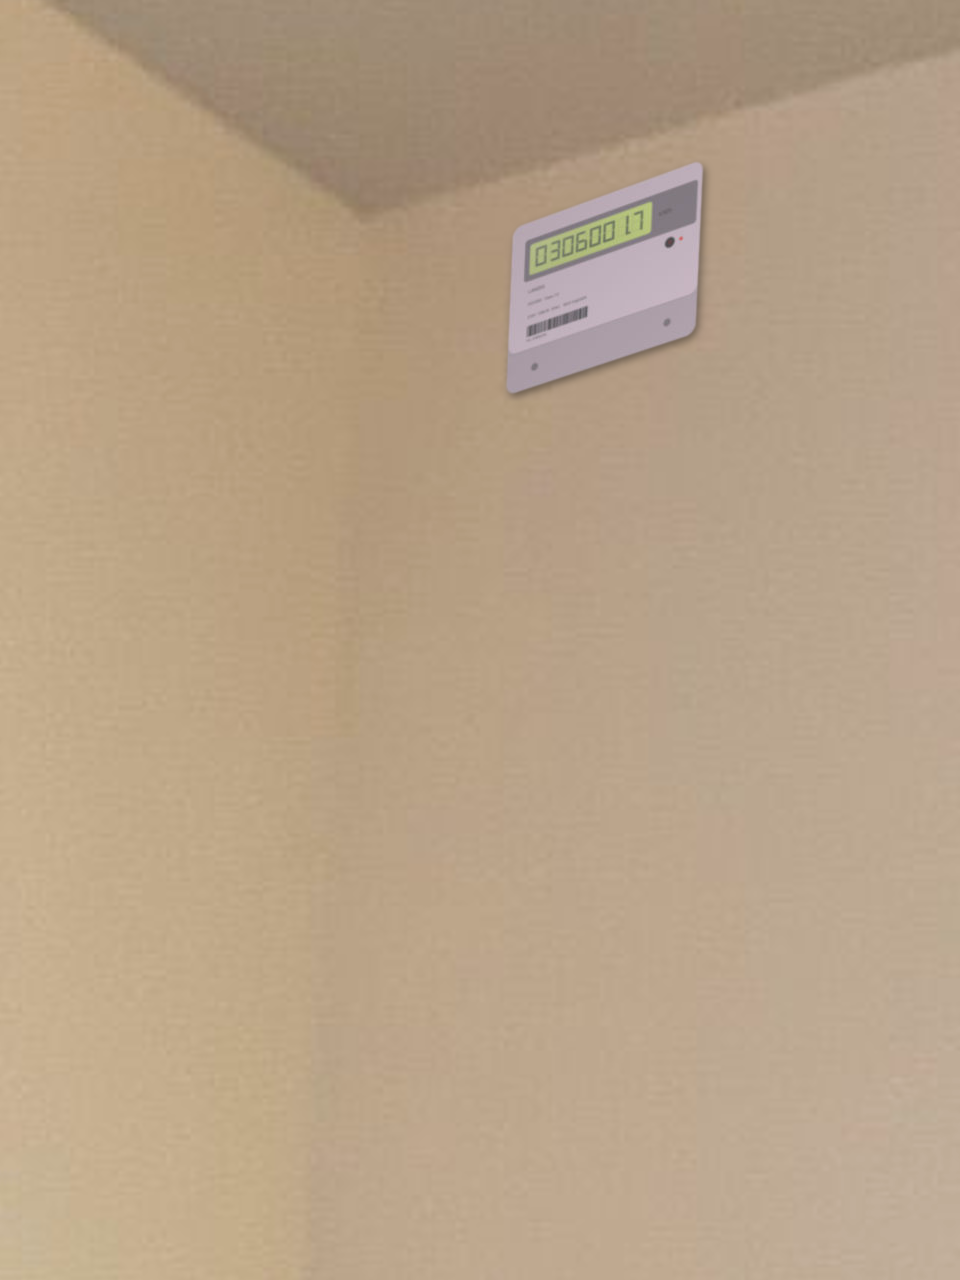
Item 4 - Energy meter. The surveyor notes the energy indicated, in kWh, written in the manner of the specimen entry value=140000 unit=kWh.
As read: value=306001.7 unit=kWh
